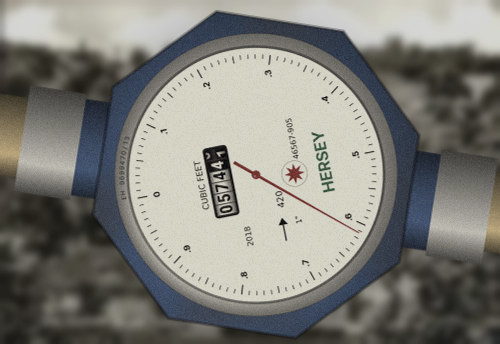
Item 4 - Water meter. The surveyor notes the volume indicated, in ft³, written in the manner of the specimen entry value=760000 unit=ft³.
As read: value=57440.61 unit=ft³
